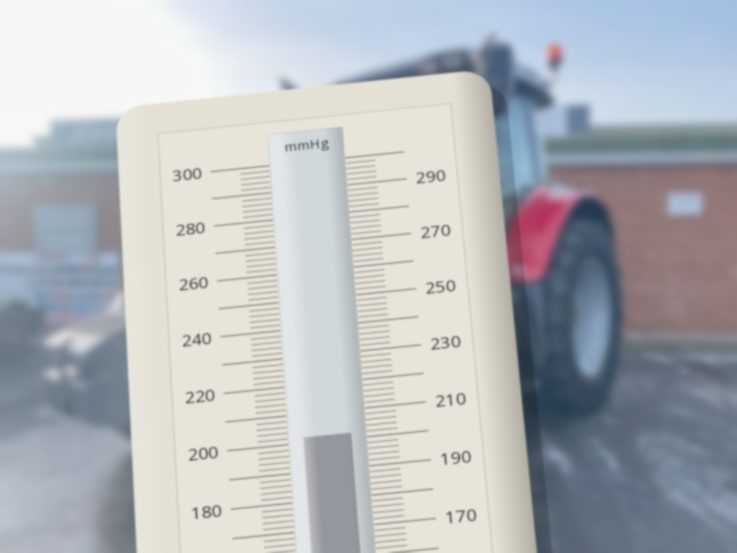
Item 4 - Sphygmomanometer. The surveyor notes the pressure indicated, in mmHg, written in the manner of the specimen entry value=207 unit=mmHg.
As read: value=202 unit=mmHg
